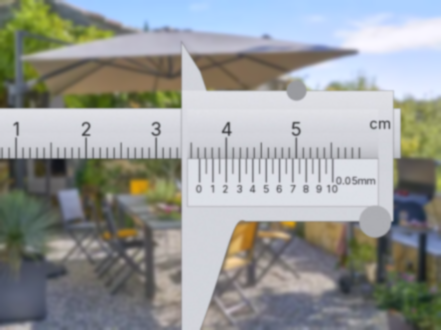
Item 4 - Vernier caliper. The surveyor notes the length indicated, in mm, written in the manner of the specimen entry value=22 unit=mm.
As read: value=36.2 unit=mm
